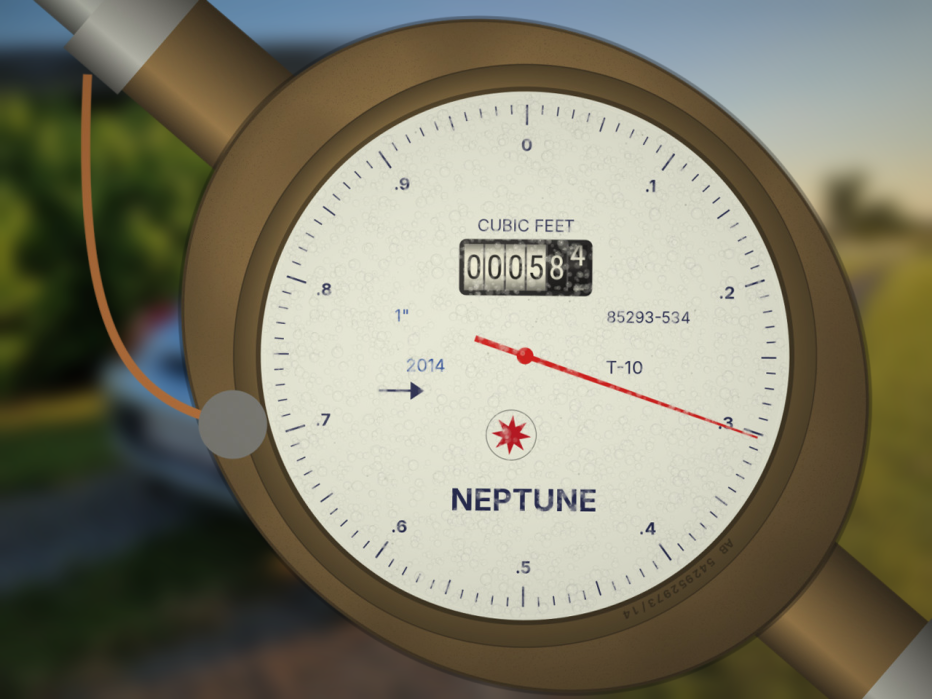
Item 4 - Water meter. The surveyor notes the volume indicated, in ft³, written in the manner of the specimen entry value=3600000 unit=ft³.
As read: value=584.30 unit=ft³
